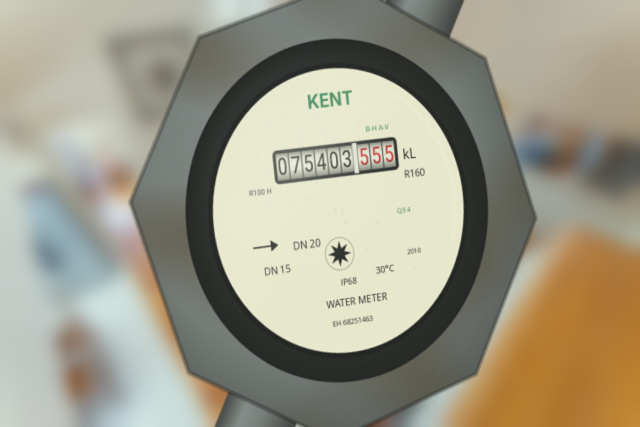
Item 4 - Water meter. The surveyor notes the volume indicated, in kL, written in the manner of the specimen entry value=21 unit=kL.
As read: value=75403.555 unit=kL
